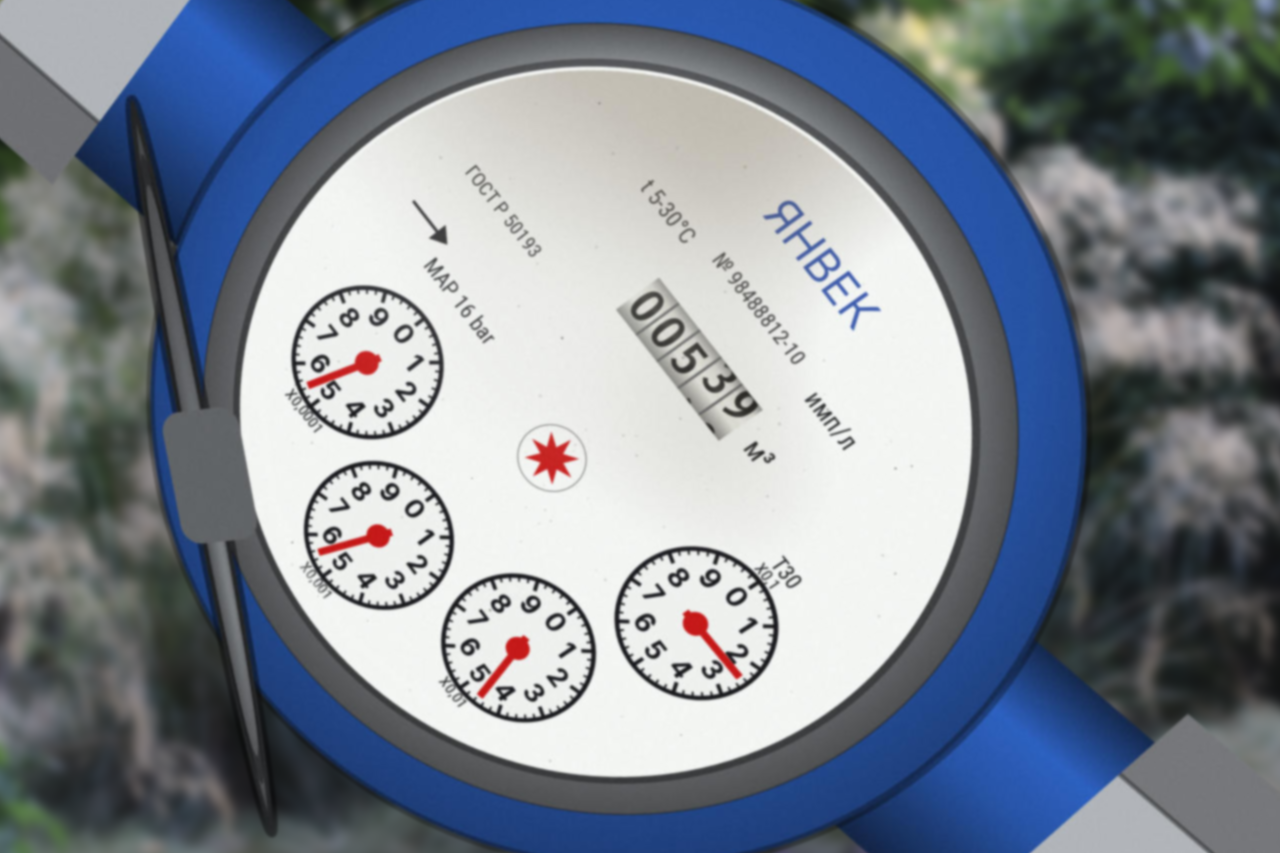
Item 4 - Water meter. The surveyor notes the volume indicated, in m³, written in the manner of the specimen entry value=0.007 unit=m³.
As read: value=539.2455 unit=m³
